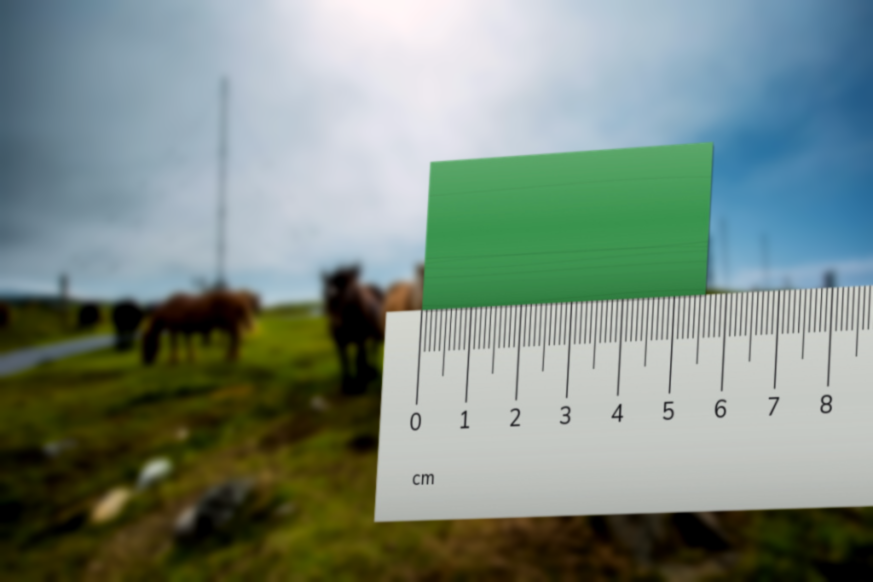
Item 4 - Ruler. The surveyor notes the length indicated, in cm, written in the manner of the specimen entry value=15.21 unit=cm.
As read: value=5.6 unit=cm
